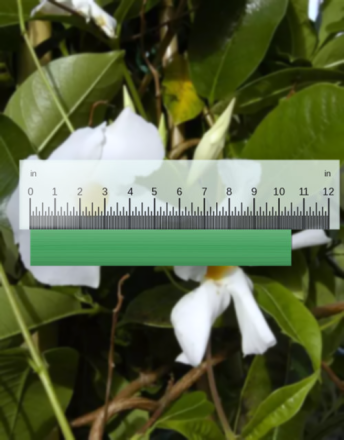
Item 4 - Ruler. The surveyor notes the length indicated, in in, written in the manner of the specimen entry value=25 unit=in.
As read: value=10.5 unit=in
